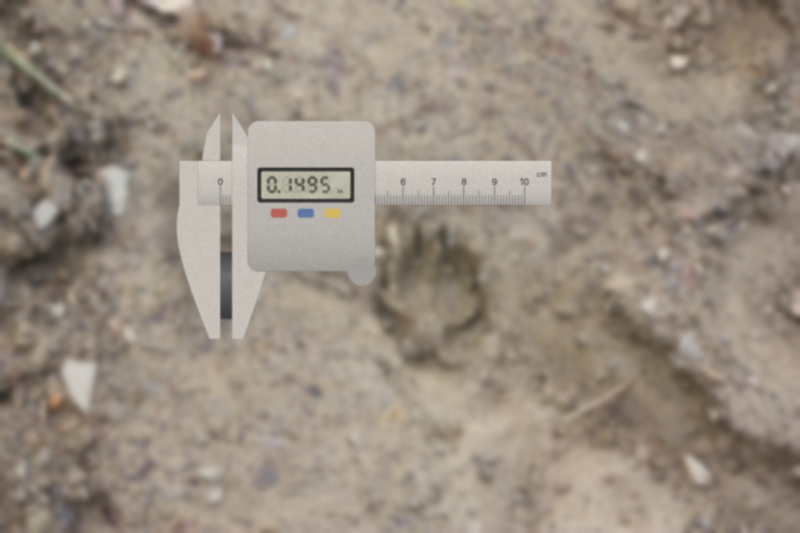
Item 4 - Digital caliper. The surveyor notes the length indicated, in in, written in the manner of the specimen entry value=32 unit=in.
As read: value=0.1495 unit=in
